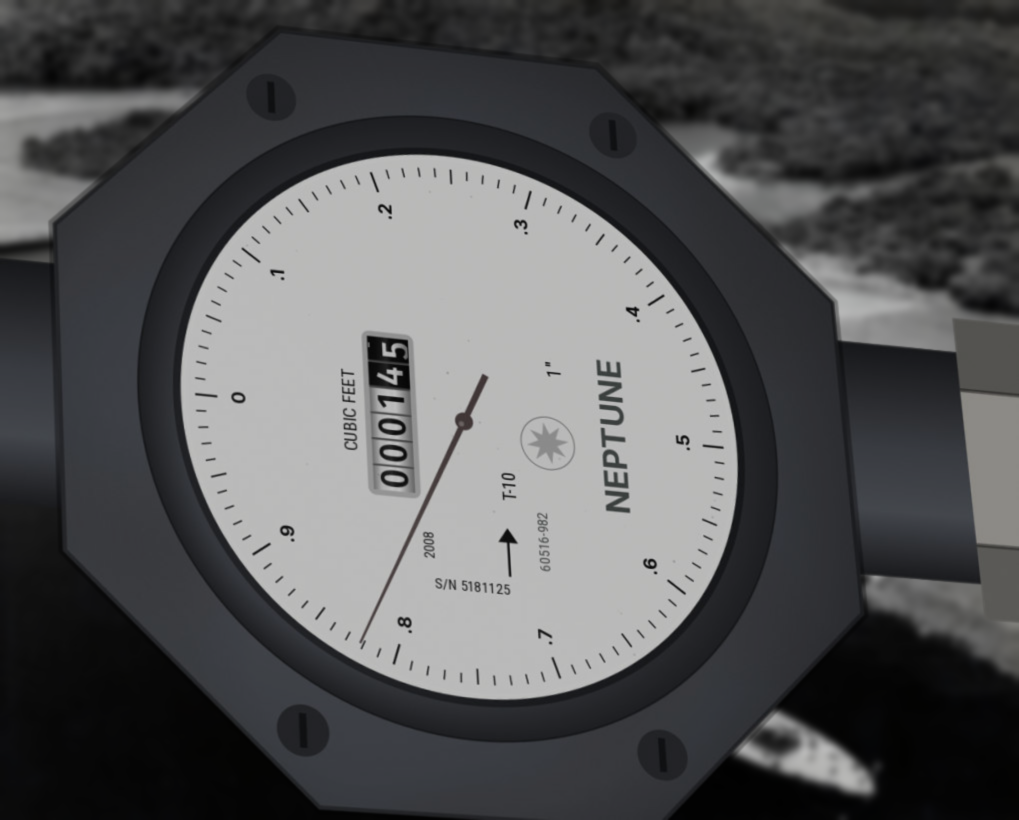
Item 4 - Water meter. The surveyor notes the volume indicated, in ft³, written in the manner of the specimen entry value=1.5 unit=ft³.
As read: value=144.82 unit=ft³
